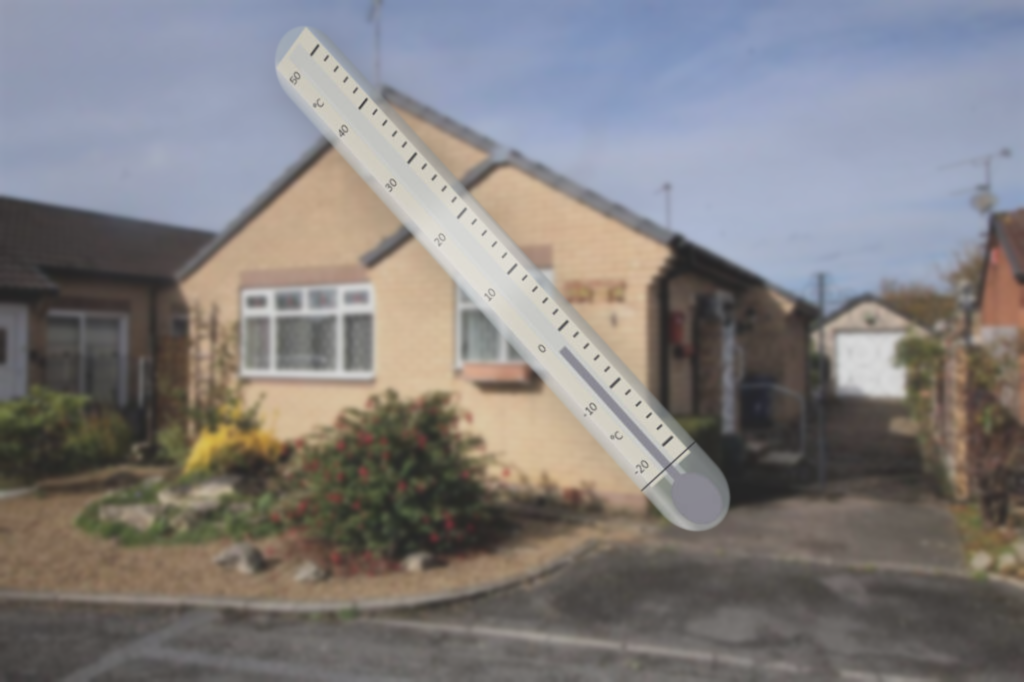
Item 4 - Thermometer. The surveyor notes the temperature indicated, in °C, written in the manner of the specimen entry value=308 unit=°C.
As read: value=-2 unit=°C
